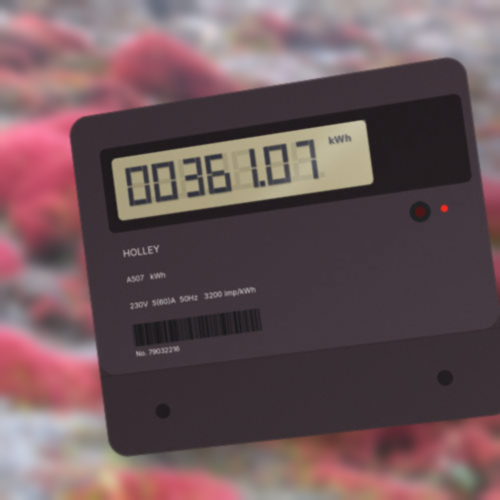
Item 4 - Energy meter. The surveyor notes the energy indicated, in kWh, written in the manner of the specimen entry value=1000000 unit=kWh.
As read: value=361.07 unit=kWh
